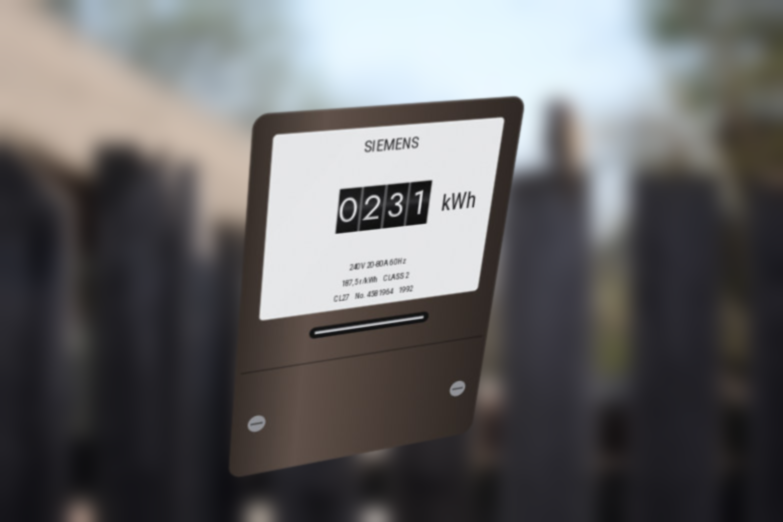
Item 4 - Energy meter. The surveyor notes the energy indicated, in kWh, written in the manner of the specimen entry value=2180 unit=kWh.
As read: value=231 unit=kWh
